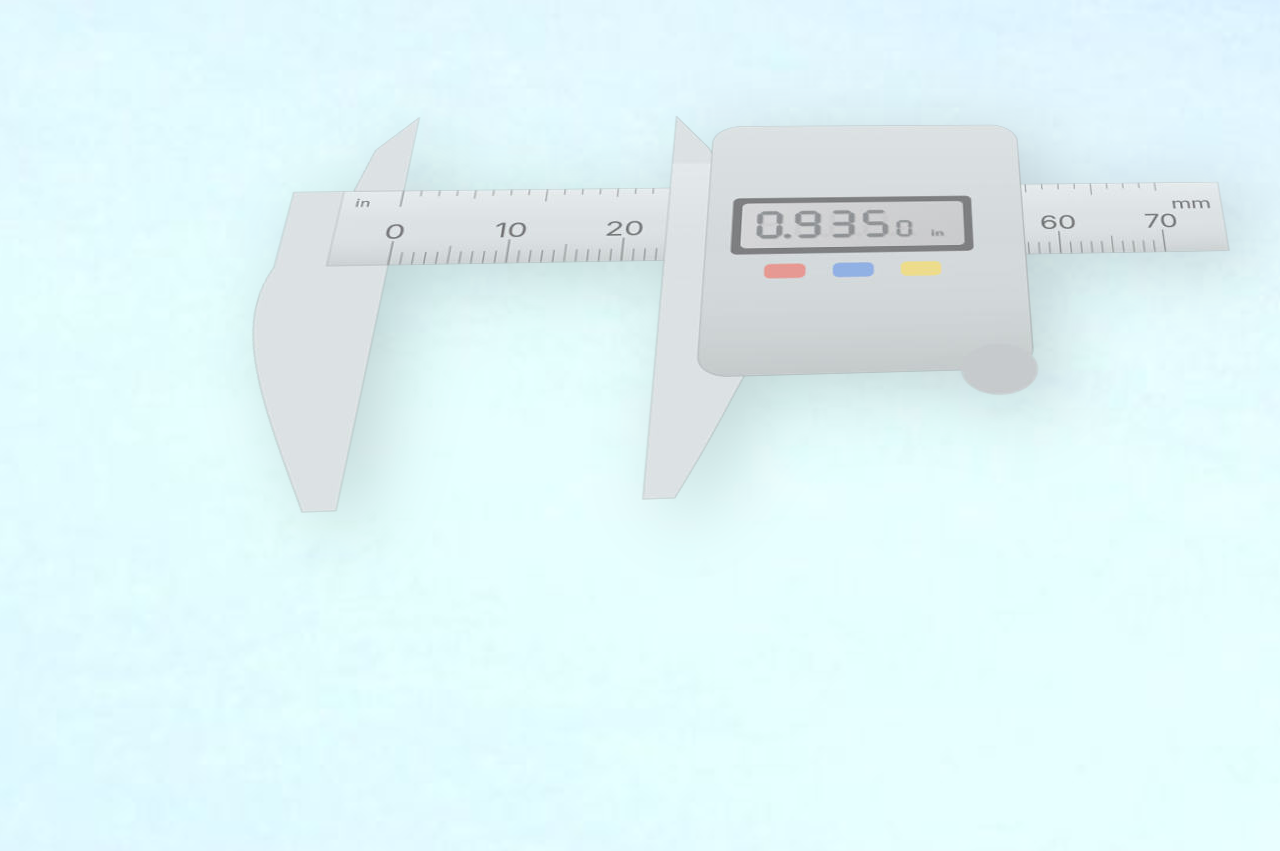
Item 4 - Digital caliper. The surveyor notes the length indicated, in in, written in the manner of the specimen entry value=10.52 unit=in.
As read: value=0.9350 unit=in
